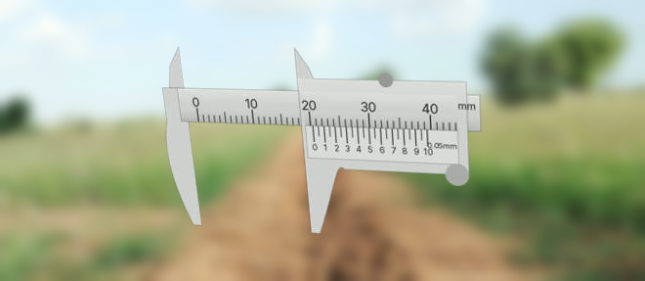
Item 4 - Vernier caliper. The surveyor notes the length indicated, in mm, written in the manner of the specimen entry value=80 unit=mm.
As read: value=20.4 unit=mm
